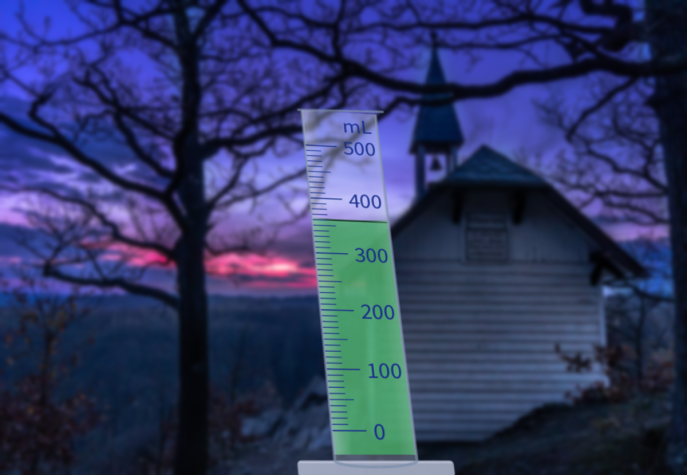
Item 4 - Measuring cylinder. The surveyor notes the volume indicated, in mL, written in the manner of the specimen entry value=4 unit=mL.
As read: value=360 unit=mL
